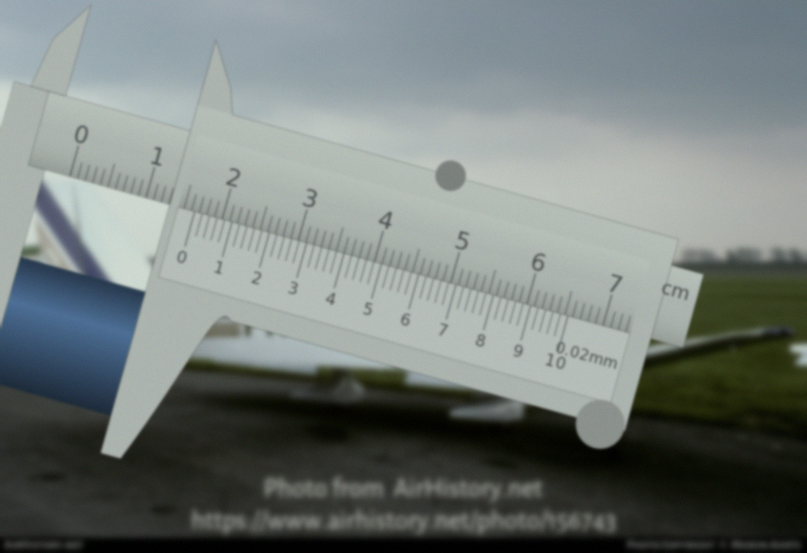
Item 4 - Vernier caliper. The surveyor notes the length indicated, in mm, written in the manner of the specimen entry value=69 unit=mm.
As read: value=16.4 unit=mm
